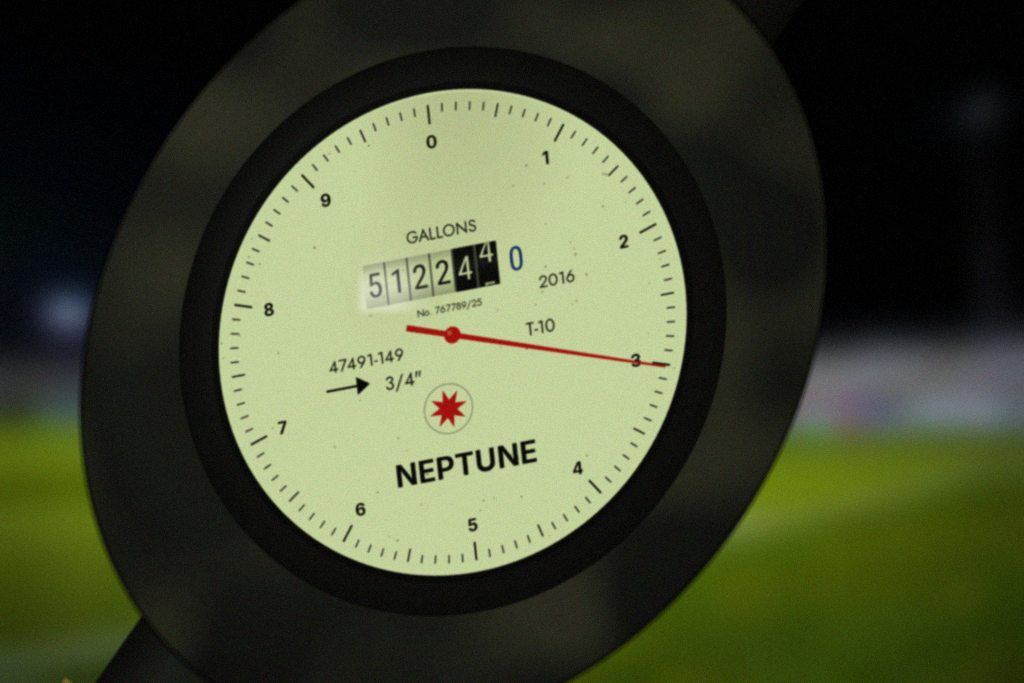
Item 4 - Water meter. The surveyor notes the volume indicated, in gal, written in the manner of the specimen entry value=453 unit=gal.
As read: value=5122443.0 unit=gal
